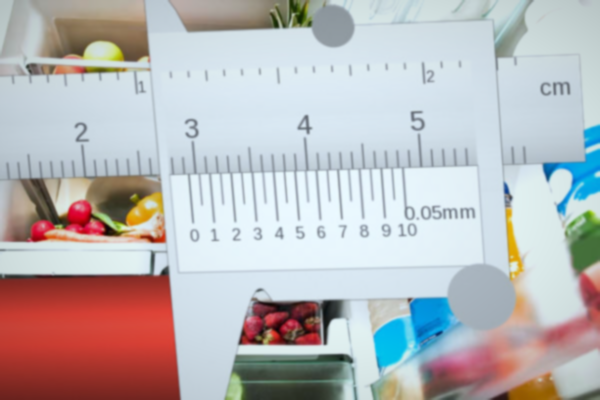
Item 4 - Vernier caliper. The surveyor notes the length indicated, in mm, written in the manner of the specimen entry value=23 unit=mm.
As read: value=29.4 unit=mm
